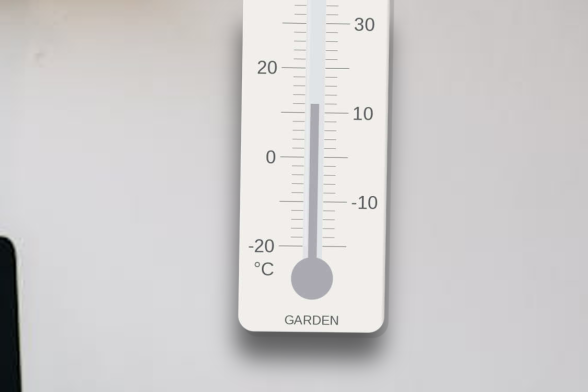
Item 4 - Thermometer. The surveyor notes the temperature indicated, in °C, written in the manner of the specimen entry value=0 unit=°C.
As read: value=12 unit=°C
